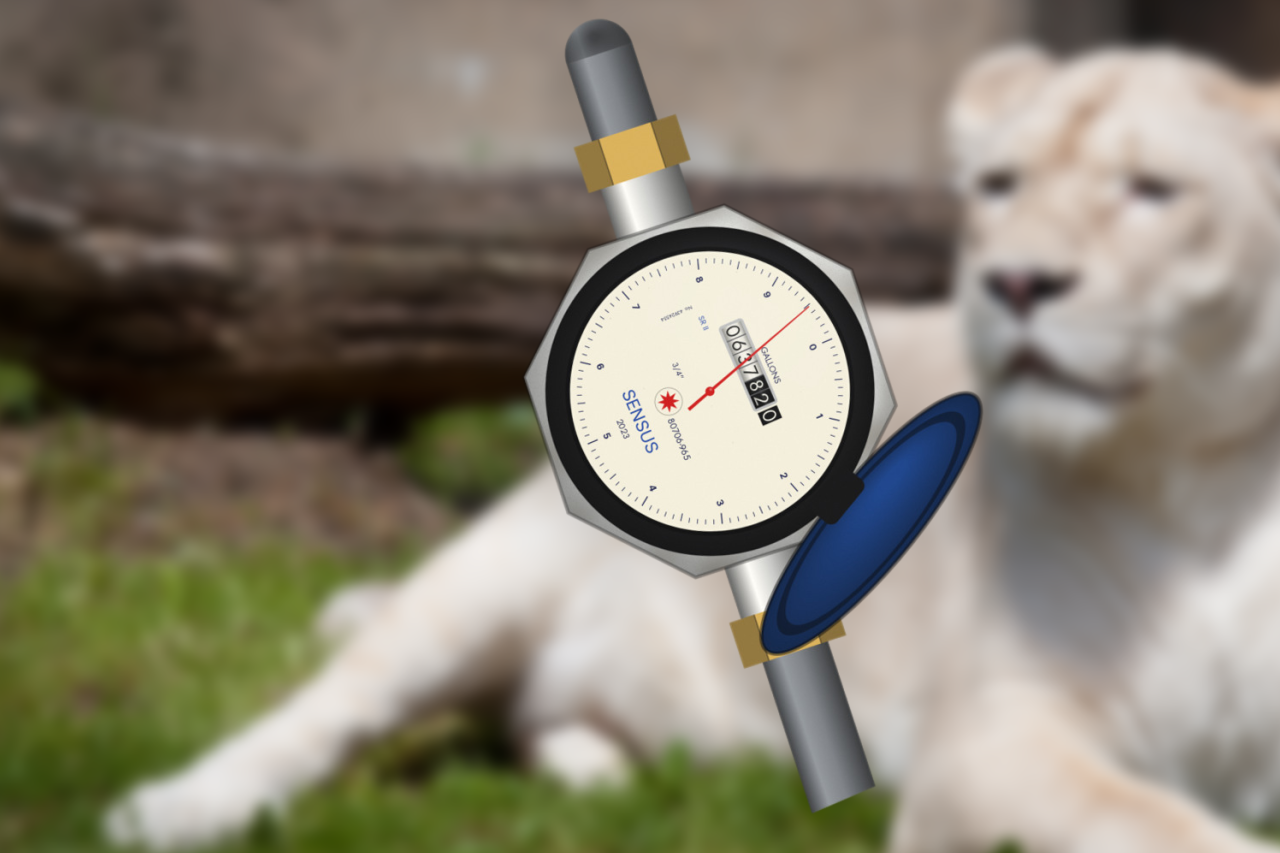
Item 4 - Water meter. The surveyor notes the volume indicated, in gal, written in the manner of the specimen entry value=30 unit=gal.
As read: value=637819.5 unit=gal
